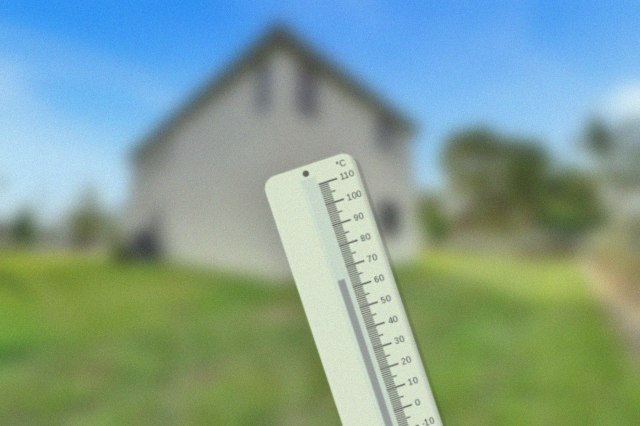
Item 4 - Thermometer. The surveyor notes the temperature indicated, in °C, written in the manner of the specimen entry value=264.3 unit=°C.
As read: value=65 unit=°C
